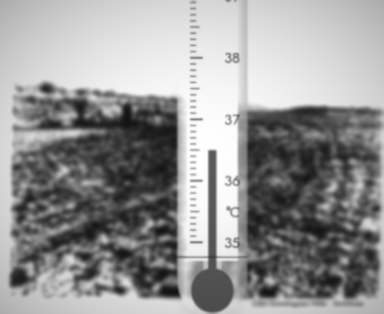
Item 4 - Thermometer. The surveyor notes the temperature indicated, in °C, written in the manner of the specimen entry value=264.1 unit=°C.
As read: value=36.5 unit=°C
